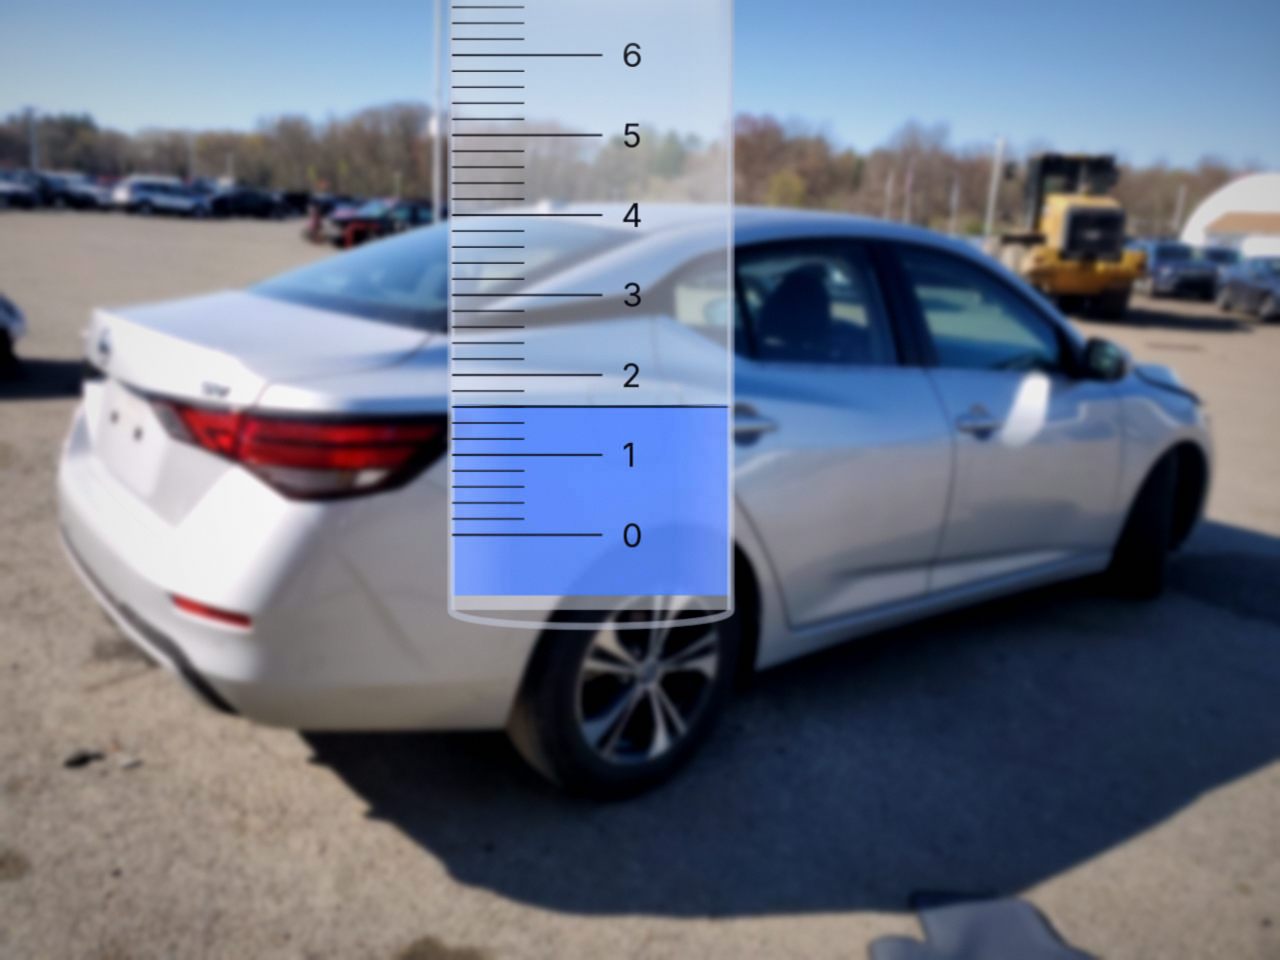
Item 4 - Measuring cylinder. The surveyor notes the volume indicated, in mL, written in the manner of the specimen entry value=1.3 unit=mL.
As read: value=1.6 unit=mL
